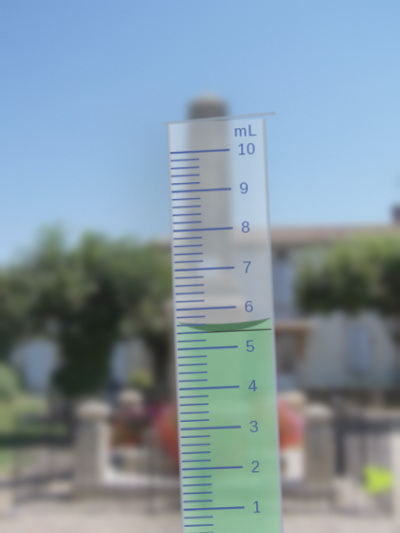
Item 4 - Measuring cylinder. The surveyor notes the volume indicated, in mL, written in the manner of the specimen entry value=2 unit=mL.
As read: value=5.4 unit=mL
